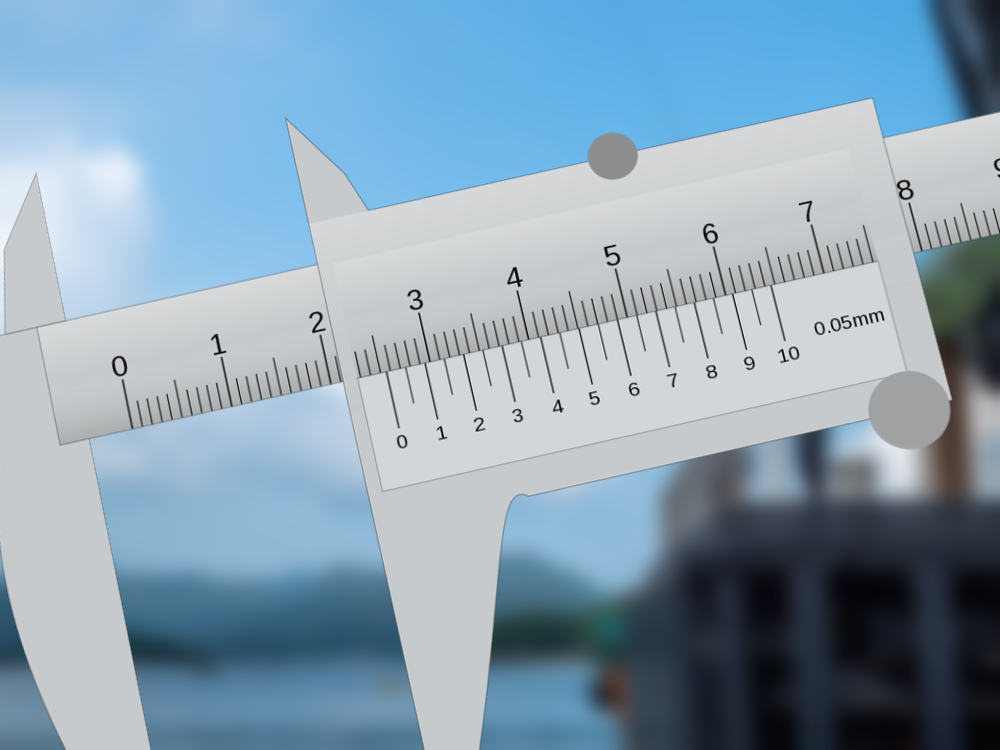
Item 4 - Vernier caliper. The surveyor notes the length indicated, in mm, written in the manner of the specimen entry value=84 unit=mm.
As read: value=25.6 unit=mm
